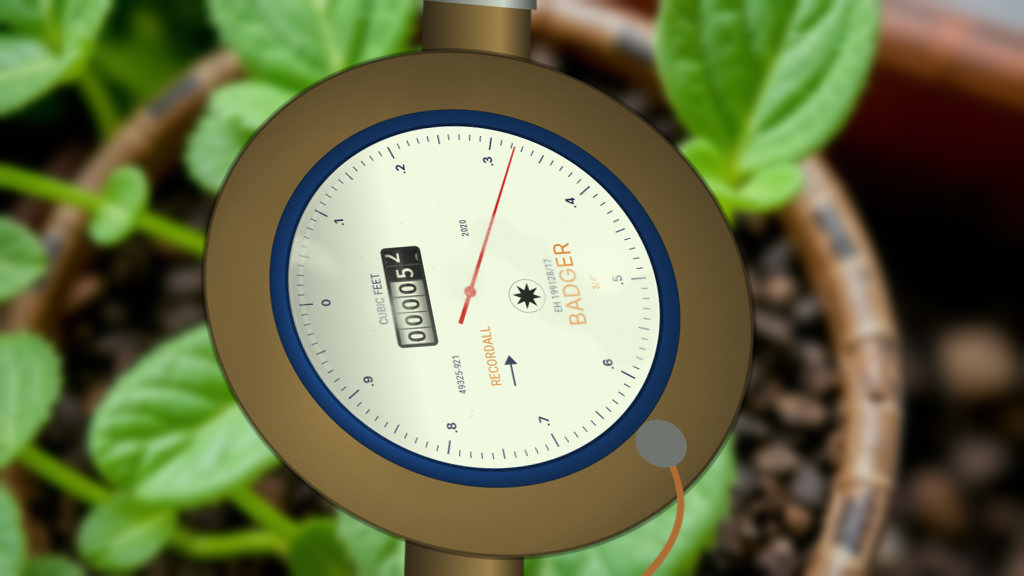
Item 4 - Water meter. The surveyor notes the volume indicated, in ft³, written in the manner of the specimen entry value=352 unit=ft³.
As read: value=52.32 unit=ft³
